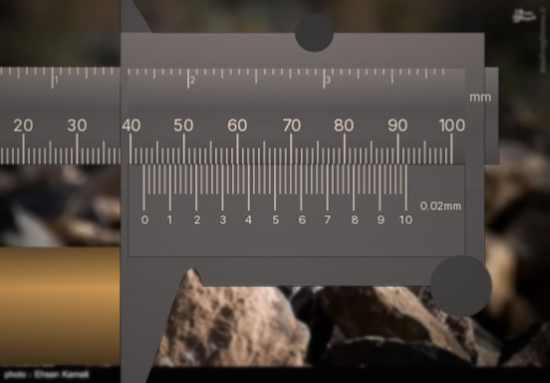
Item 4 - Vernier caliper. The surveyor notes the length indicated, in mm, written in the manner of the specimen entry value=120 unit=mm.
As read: value=42.5 unit=mm
